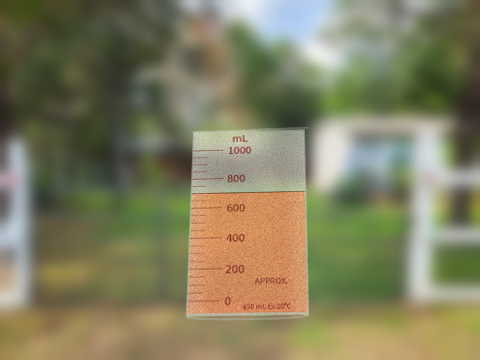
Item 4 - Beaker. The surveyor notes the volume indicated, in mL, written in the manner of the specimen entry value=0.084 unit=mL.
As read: value=700 unit=mL
